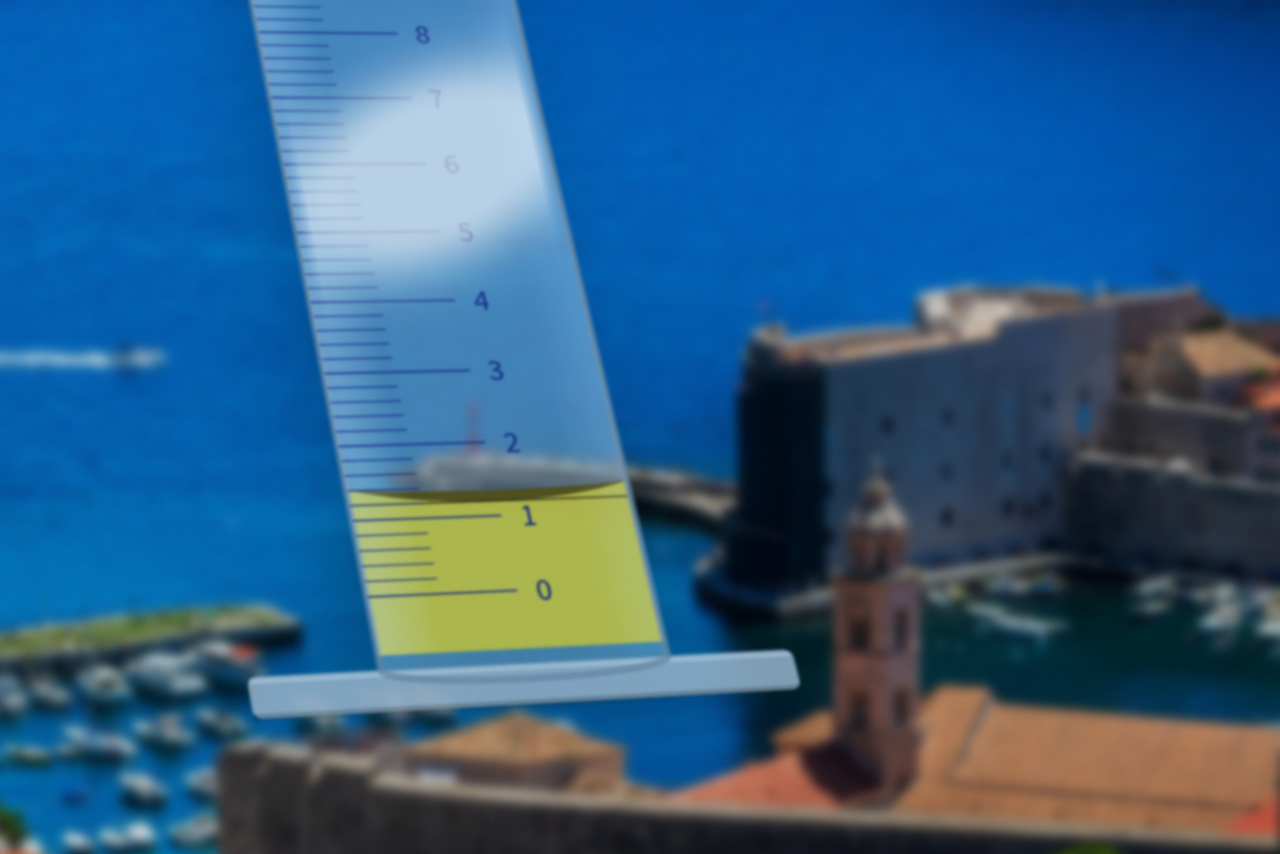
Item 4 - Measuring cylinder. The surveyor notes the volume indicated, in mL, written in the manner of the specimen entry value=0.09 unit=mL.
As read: value=1.2 unit=mL
